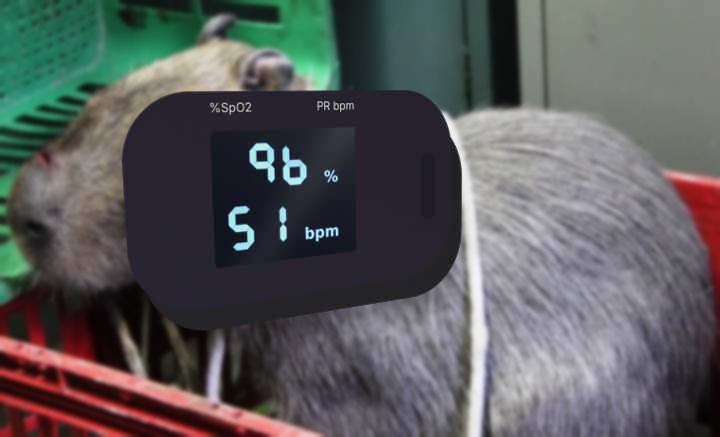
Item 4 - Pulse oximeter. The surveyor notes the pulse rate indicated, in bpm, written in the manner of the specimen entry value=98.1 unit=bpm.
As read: value=51 unit=bpm
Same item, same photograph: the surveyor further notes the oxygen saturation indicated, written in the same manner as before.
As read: value=96 unit=%
